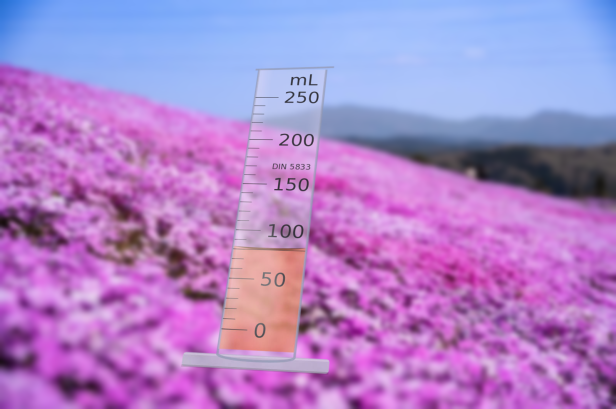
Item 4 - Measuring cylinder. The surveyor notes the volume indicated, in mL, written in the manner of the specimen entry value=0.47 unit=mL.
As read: value=80 unit=mL
